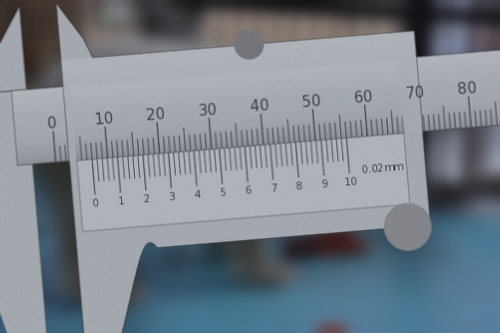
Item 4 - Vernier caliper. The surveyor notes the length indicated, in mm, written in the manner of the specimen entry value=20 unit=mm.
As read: value=7.0 unit=mm
